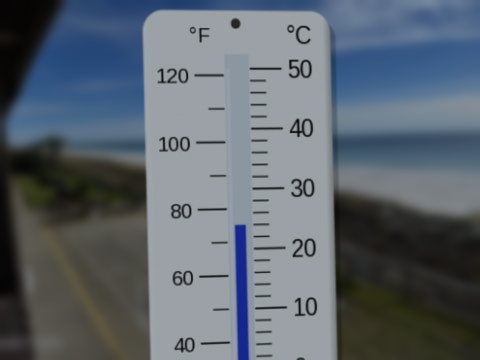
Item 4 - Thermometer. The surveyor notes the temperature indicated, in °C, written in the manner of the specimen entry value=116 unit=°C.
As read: value=24 unit=°C
